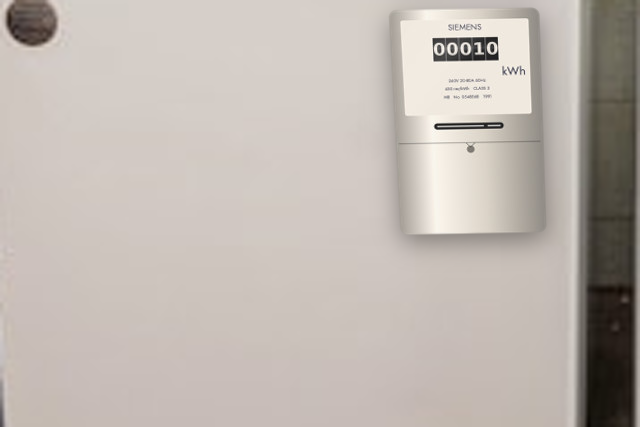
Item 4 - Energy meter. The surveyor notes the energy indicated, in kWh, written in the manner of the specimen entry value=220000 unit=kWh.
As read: value=10 unit=kWh
